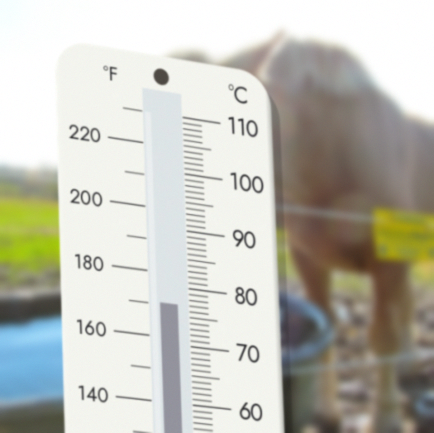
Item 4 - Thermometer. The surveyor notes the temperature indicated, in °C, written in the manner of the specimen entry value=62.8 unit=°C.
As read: value=77 unit=°C
